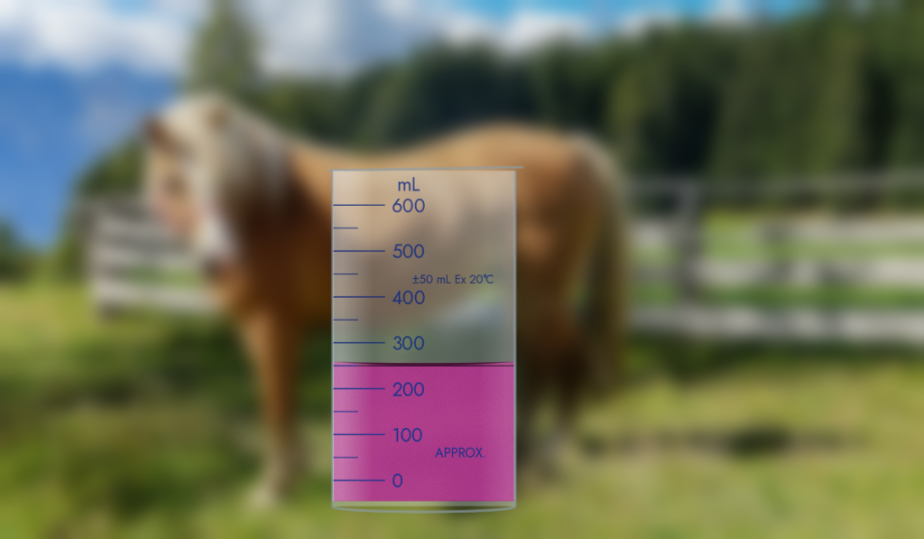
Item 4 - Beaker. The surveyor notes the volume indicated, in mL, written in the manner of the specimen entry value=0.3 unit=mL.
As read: value=250 unit=mL
